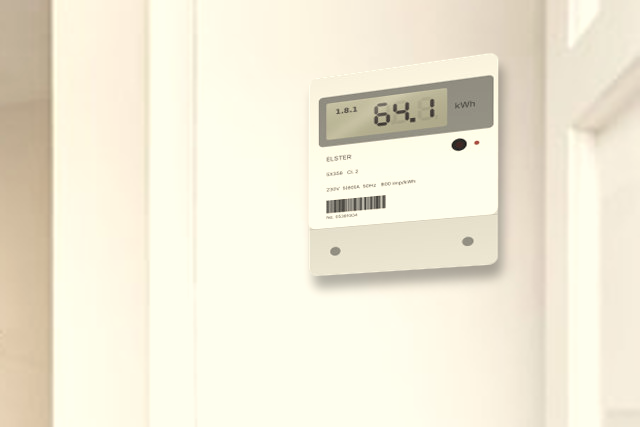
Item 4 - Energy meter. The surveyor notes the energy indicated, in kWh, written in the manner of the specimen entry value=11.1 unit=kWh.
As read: value=64.1 unit=kWh
